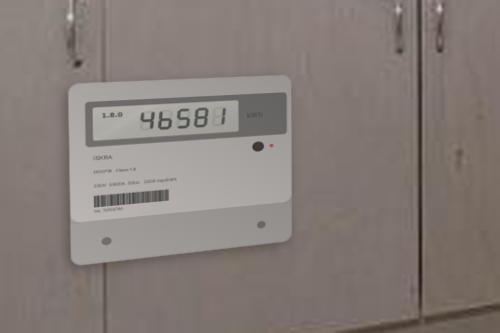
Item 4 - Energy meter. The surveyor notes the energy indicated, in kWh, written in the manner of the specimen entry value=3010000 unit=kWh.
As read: value=46581 unit=kWh
